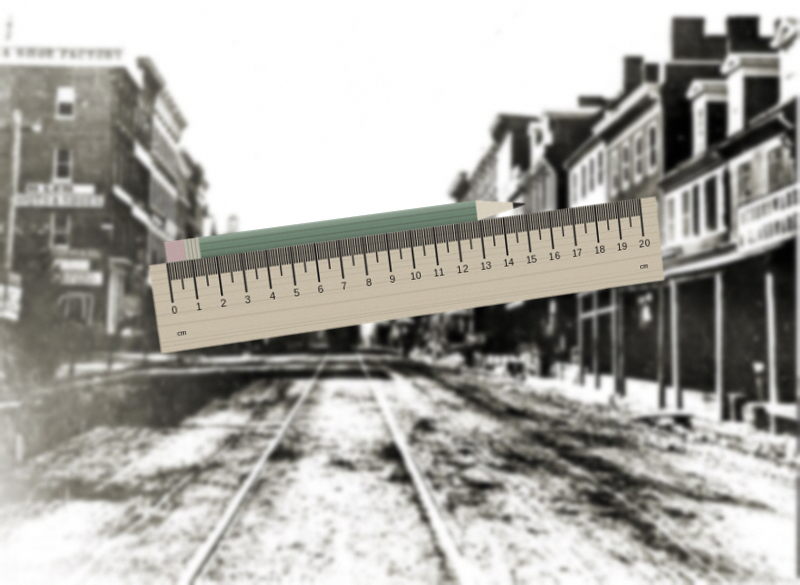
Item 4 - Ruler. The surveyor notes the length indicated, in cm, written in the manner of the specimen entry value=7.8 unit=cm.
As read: value=15 unit=cm
